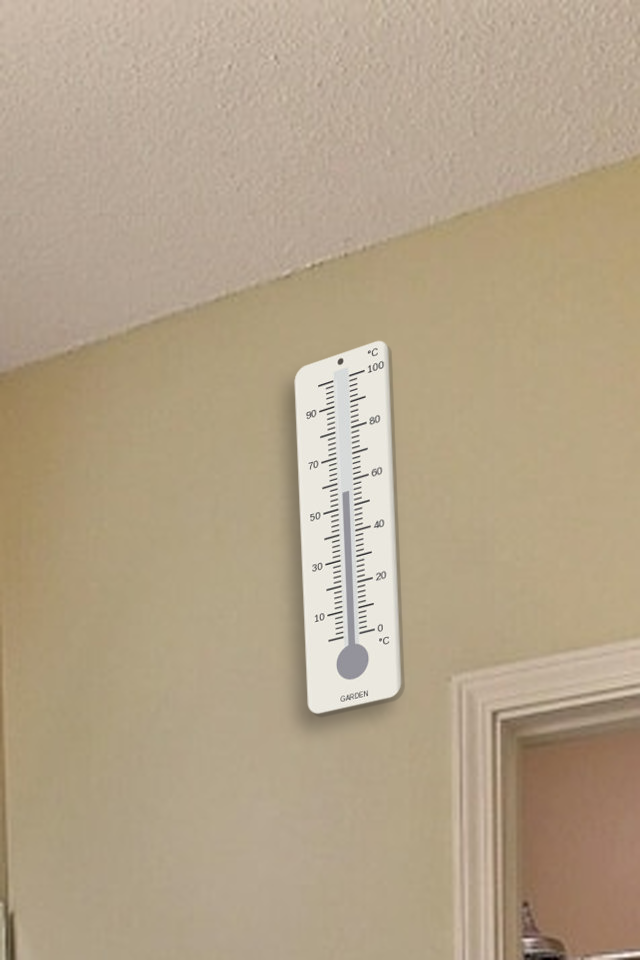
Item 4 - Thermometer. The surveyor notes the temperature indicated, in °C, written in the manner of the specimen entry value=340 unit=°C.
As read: value=56 unit=°C
